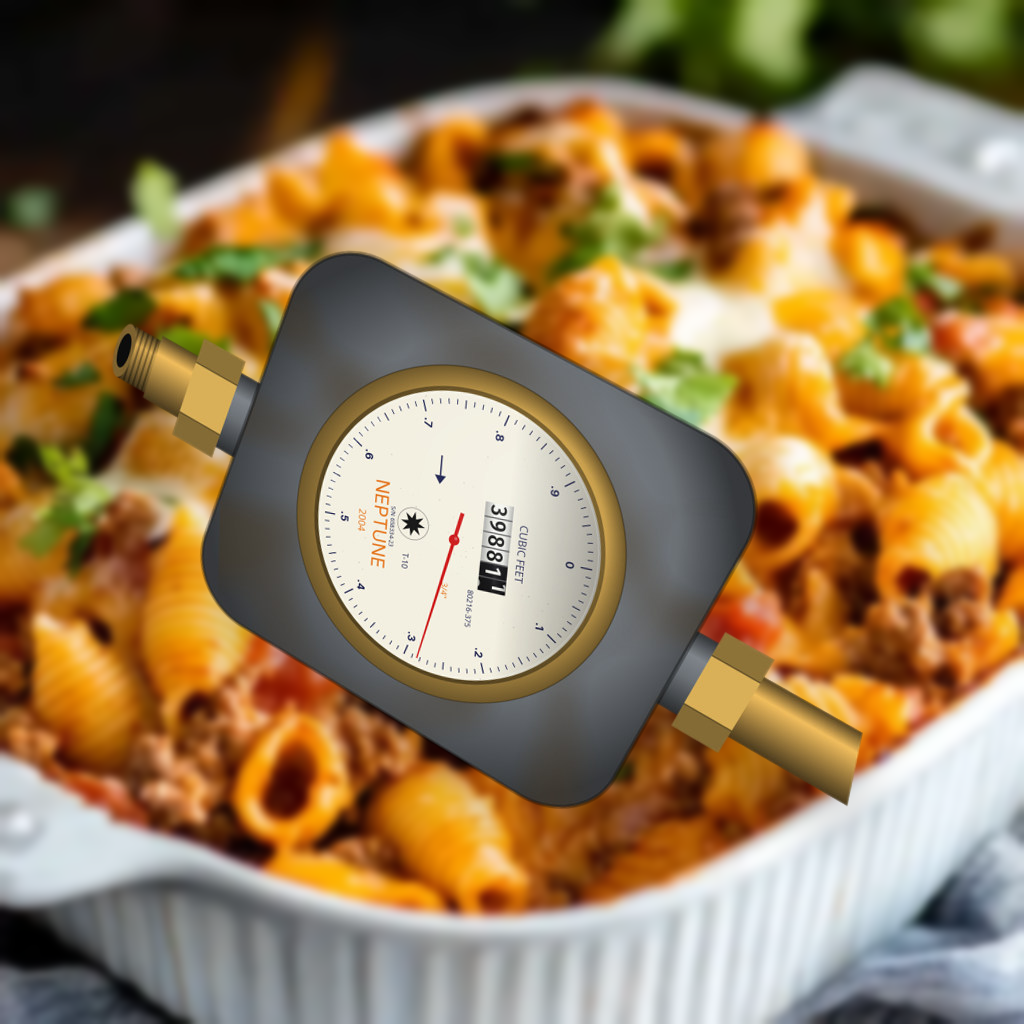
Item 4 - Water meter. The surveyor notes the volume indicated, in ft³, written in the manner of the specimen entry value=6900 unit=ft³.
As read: value=398811.28 unit=ft³
